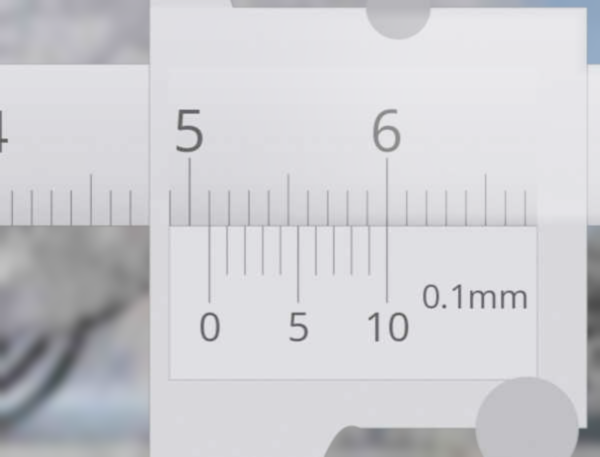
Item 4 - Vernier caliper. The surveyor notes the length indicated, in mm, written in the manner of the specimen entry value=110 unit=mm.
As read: value=51.0 unit=mm
